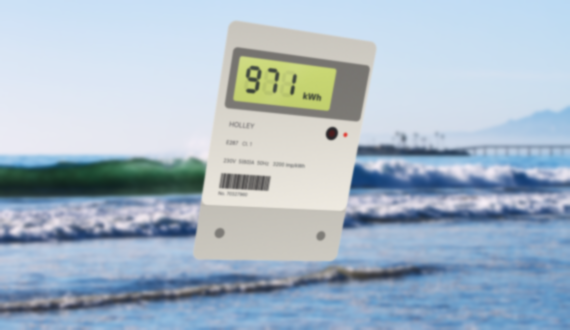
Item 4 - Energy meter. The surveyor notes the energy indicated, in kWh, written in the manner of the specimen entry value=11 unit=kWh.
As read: value=971 unit=kWh
